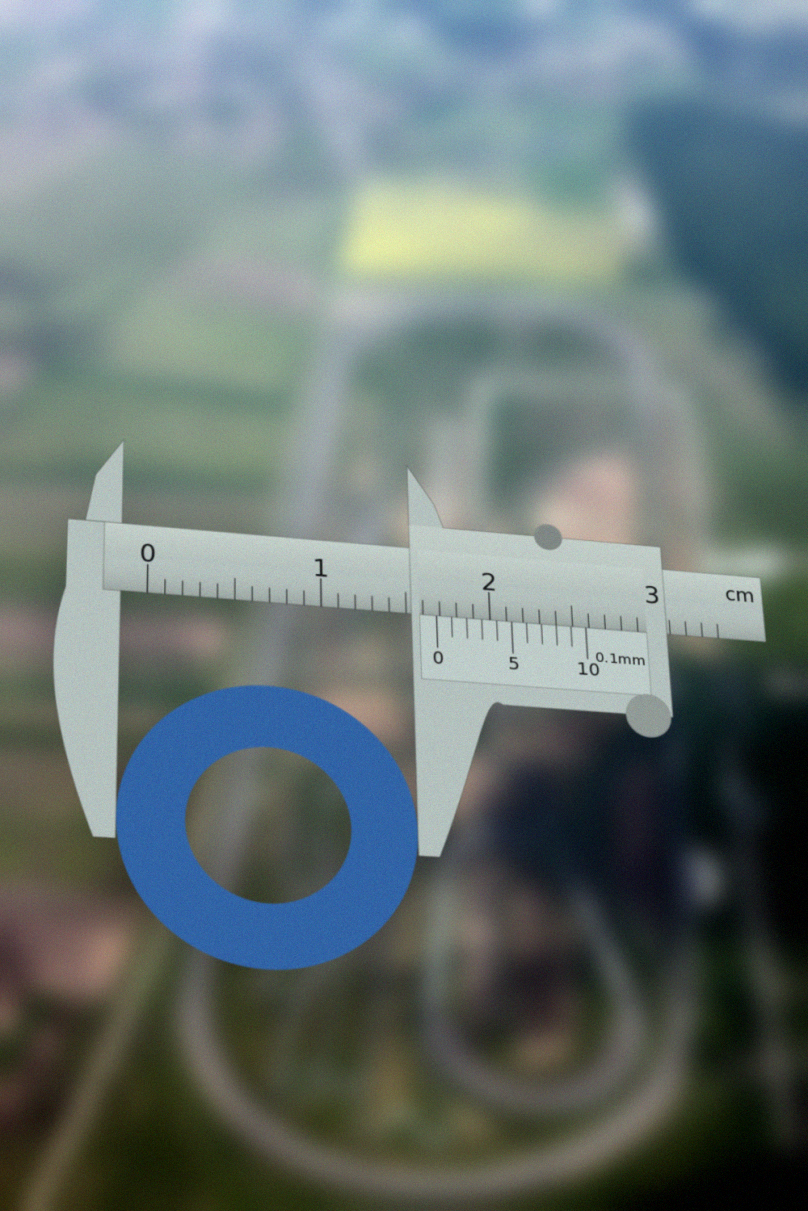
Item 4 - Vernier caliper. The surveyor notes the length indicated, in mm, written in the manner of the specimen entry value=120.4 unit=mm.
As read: value=16.8 unit=mm
